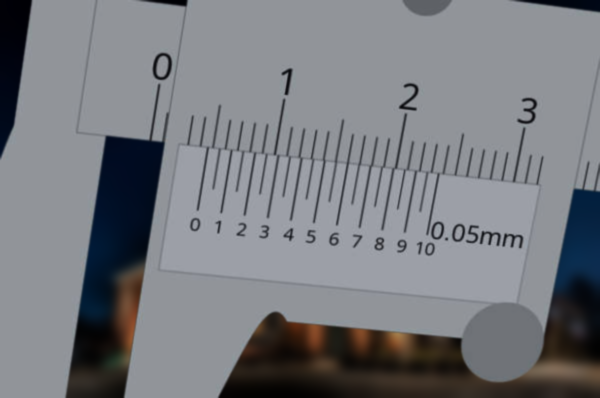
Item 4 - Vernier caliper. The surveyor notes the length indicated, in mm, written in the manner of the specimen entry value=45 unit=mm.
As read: value=4.6 unit=mm
